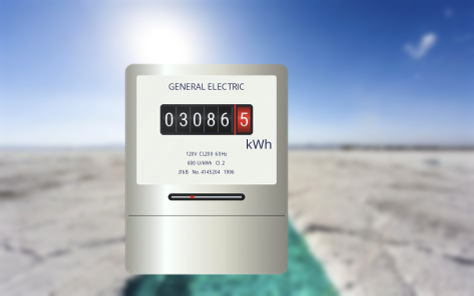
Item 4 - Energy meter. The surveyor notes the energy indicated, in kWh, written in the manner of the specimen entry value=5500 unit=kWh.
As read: value=3086.5 unit=kWh
